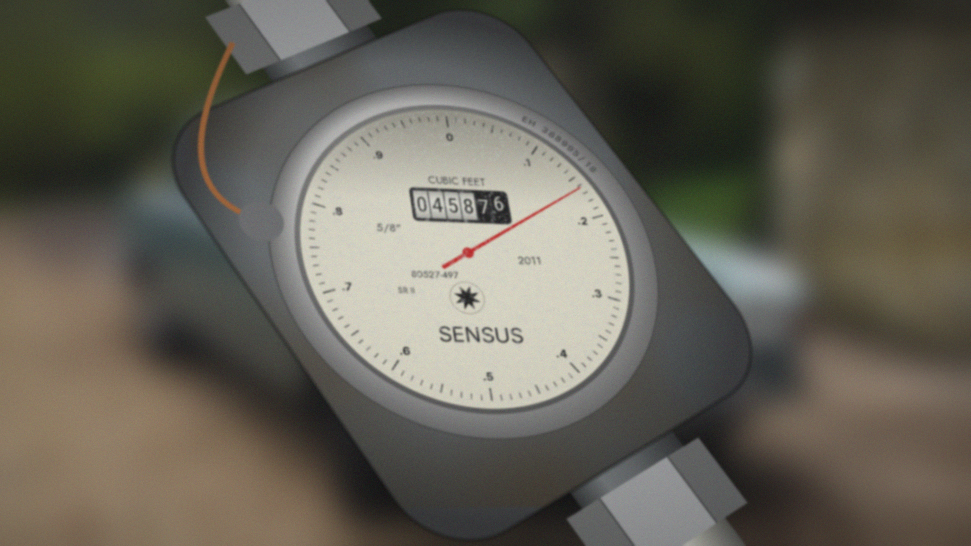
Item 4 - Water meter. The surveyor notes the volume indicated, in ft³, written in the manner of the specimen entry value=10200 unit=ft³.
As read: value=45876.16 unit=ft³
